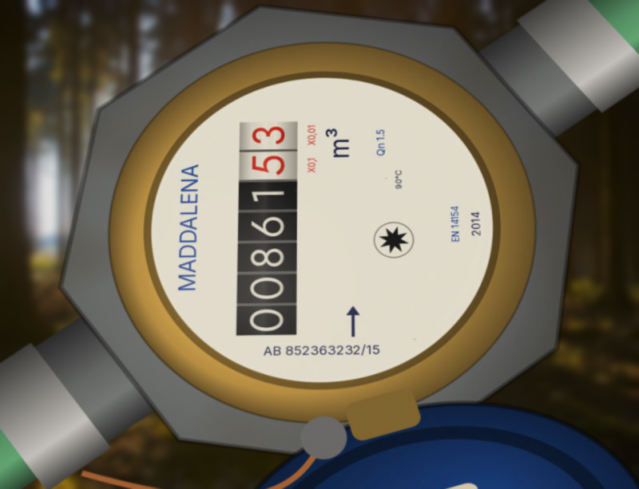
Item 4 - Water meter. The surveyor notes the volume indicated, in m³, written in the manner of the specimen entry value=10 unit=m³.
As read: value=861.53 unit=m³
